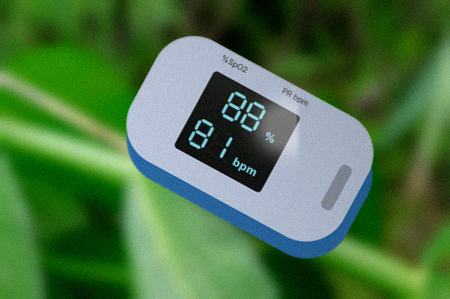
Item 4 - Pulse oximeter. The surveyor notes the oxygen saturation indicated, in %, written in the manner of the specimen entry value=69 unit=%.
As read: value=88 unit=%
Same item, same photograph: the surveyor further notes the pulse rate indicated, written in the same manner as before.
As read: value=81 unit=bpm
